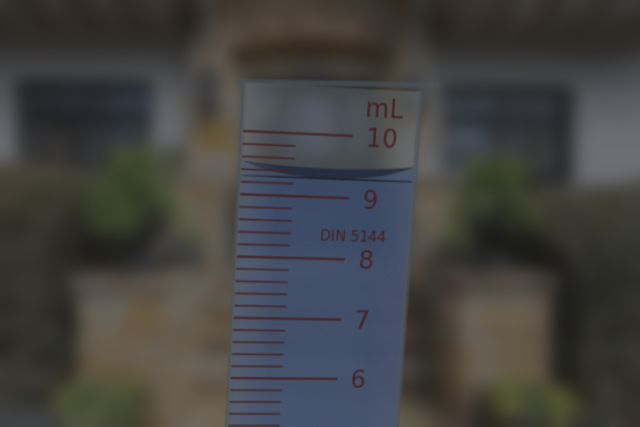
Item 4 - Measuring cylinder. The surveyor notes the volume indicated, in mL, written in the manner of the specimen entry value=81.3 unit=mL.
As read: value=9.3 unit=mL
